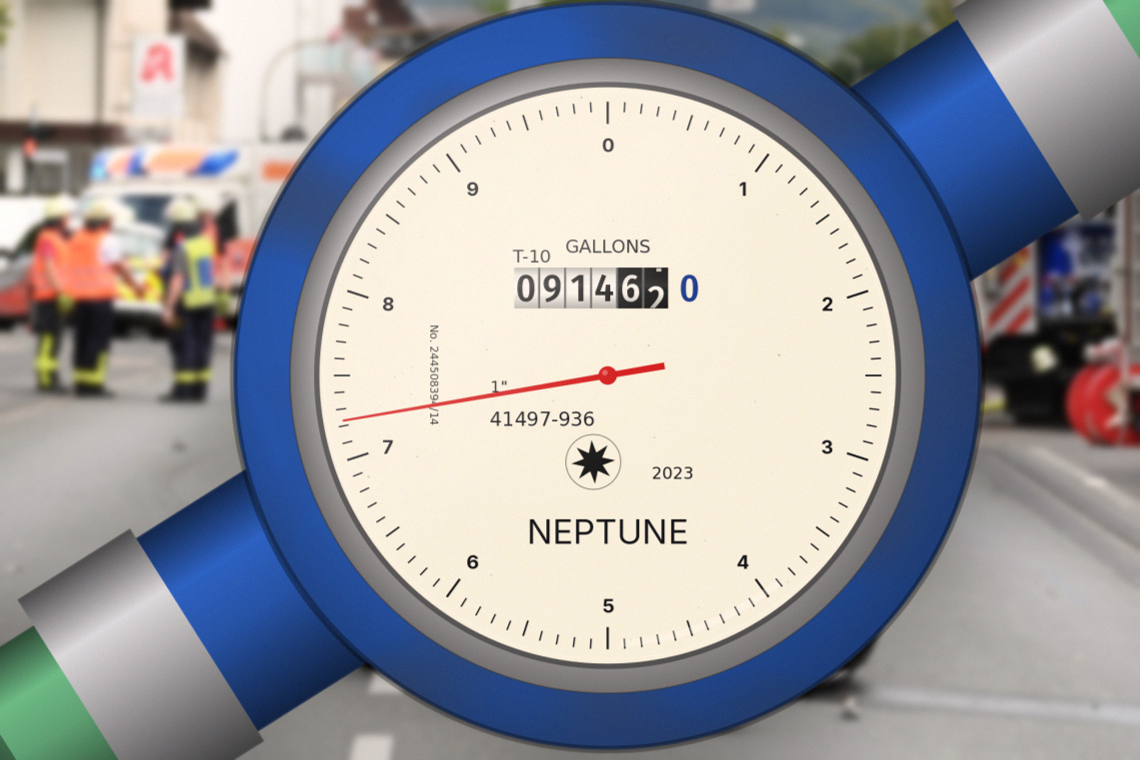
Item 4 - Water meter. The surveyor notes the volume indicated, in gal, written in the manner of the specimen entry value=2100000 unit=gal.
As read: value=914617.2 unit=gal
